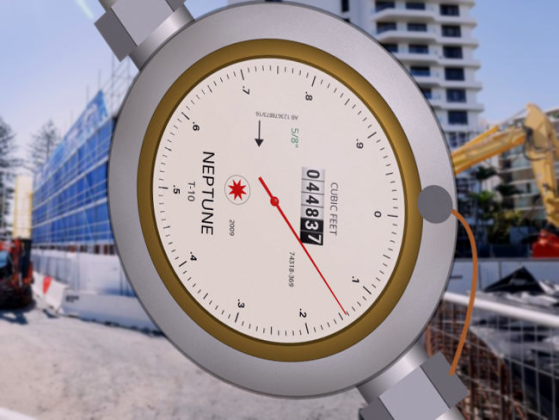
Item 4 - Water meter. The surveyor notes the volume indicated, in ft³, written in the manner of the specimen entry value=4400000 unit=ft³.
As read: value=44837.14 unit=ft³
